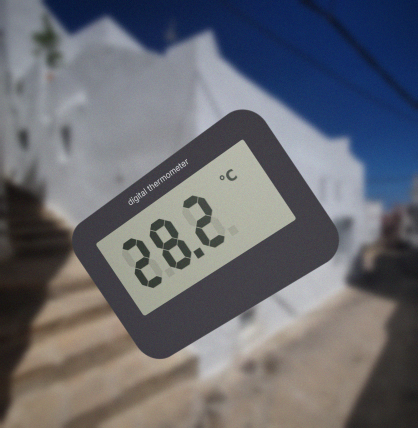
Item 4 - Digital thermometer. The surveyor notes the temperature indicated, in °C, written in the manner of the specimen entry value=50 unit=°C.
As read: value=28.2 unit=°C
